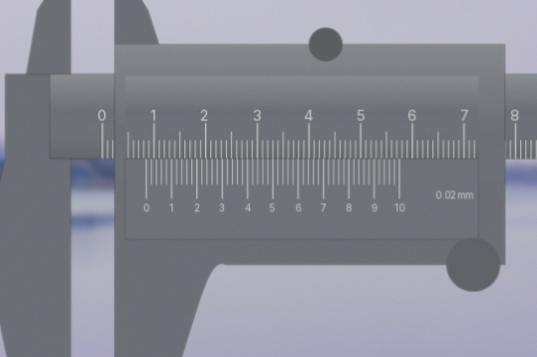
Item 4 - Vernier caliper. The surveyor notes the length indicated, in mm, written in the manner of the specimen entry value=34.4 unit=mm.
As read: value=8.5 unit=mm
